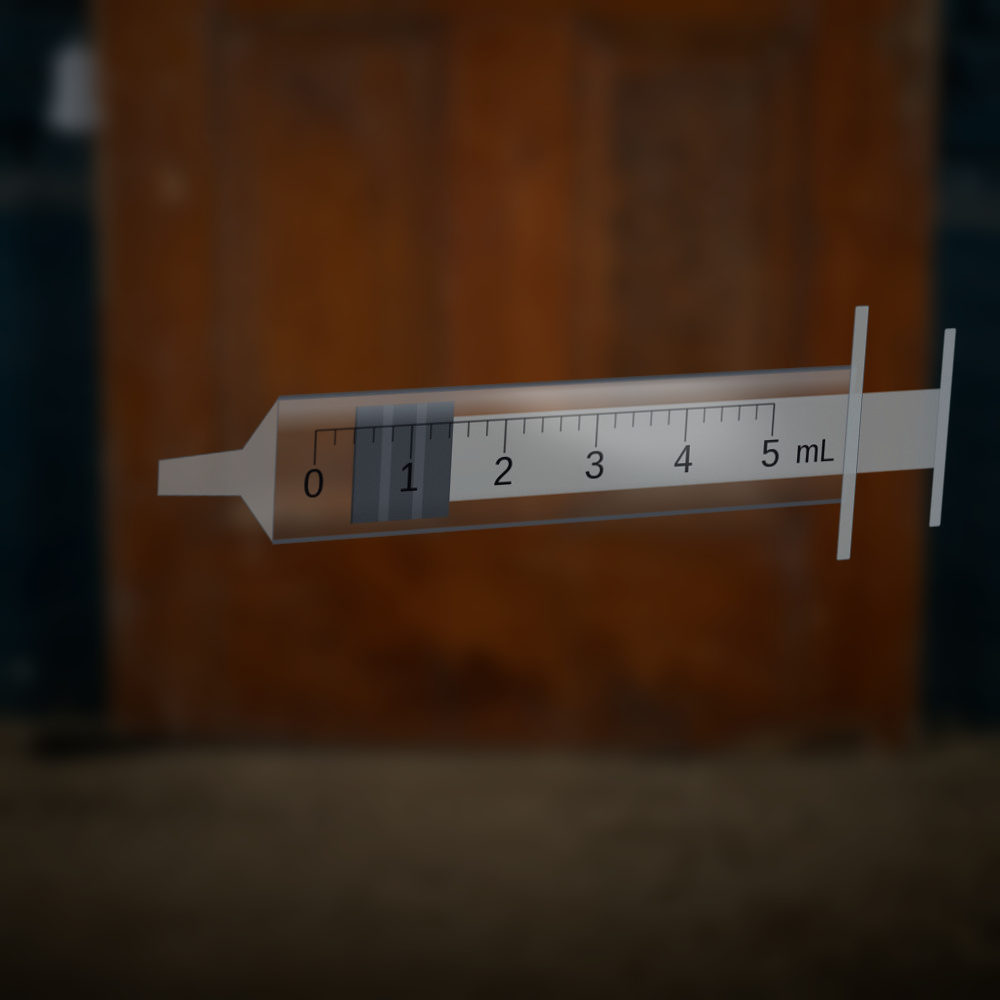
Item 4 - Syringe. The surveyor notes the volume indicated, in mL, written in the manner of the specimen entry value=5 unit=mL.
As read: value=0.4 unit=mL
